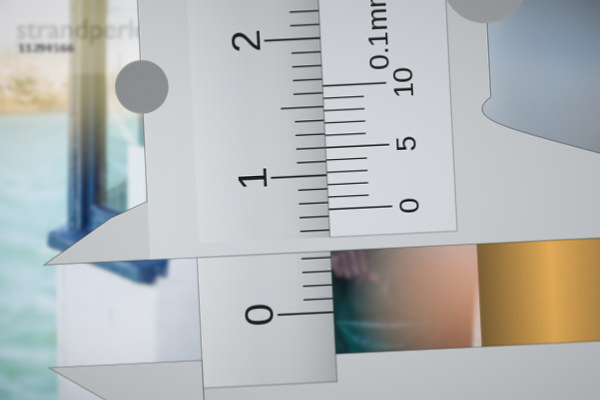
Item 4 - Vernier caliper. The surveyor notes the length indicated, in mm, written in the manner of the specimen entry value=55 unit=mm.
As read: value=7.5 unit=mm
